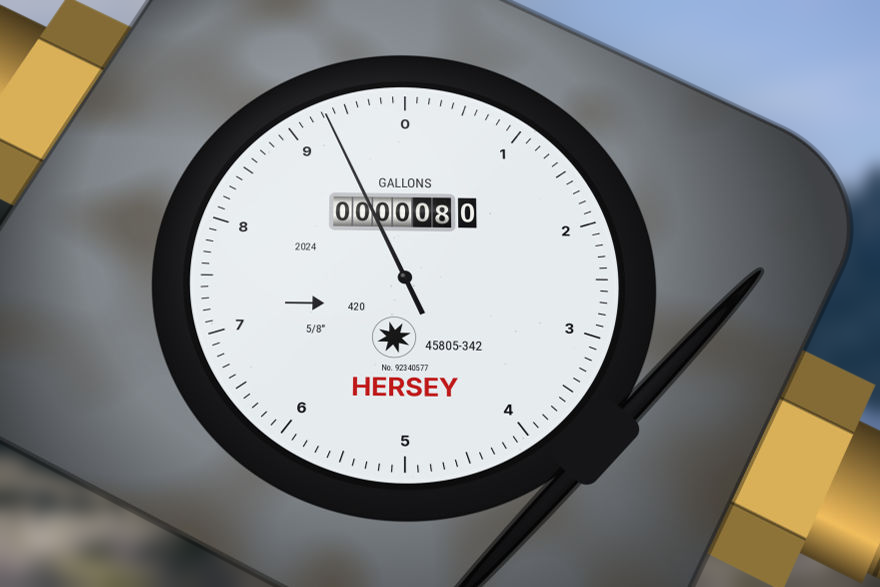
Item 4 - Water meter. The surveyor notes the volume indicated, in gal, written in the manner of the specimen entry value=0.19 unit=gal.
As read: value=79.3 unit=gal
